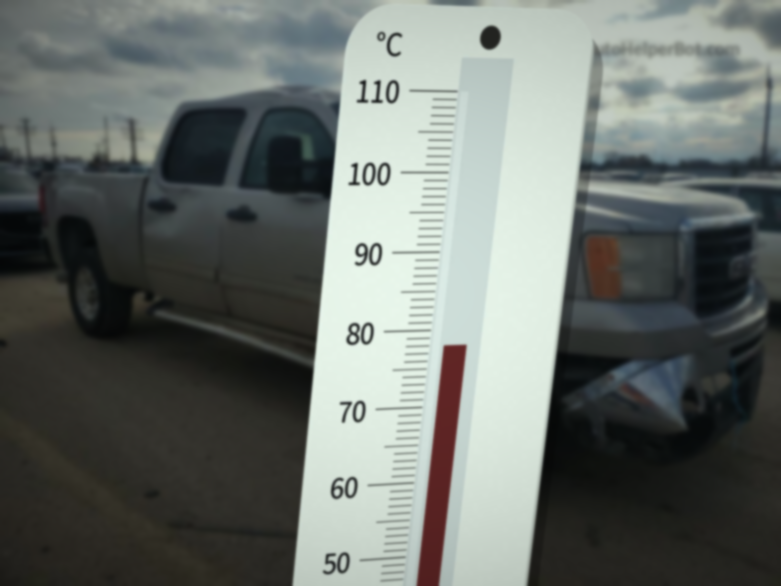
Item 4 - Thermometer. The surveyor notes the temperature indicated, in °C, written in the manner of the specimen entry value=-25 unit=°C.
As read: value=78 unit=°C
